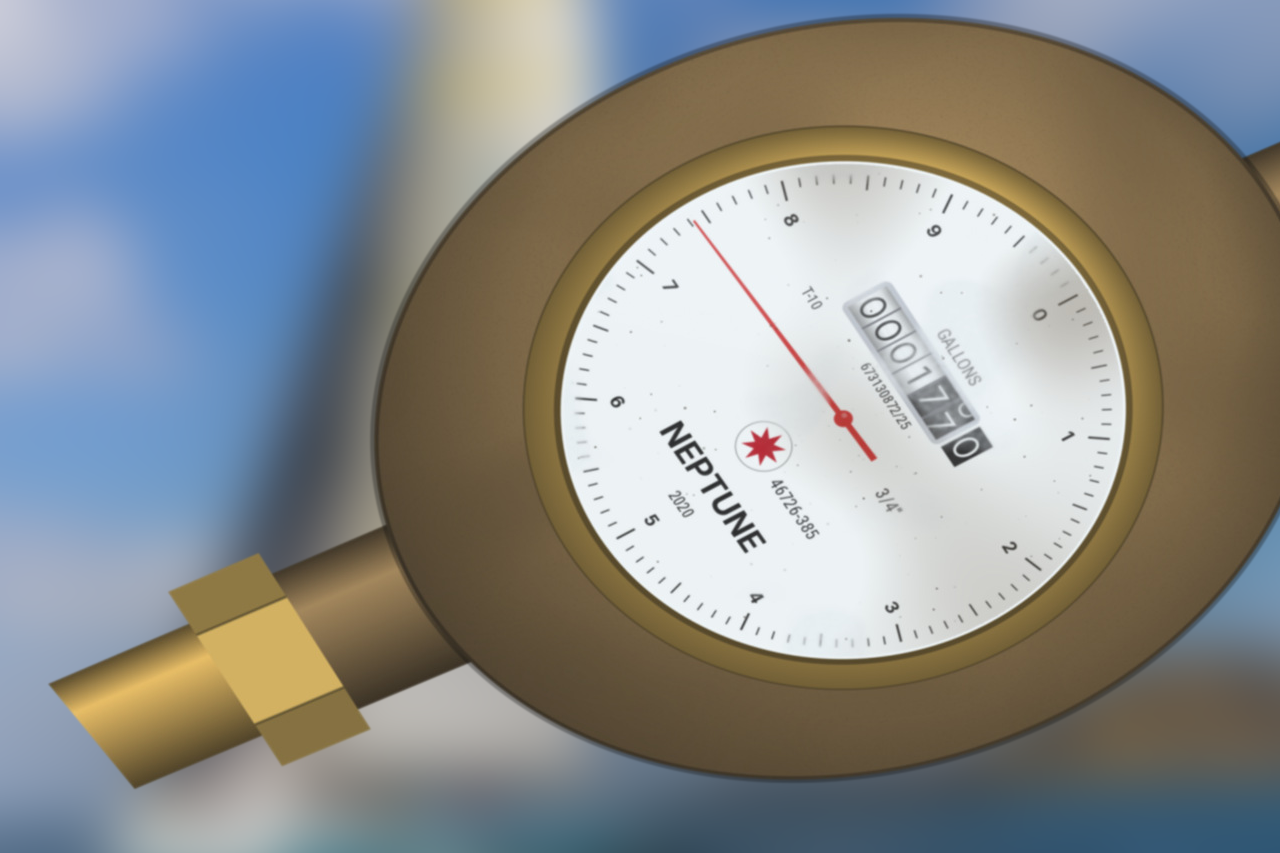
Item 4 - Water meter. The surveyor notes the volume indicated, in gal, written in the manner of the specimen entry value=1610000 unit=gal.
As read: value=1767.4 unit=gal
